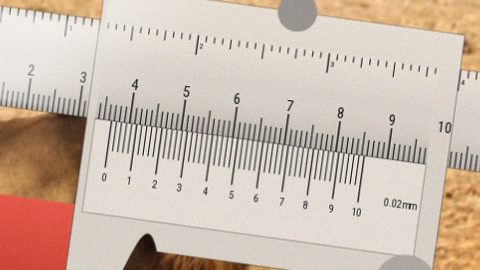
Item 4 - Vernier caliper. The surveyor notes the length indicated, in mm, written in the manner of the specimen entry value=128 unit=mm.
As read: value=36.5 unit=mm
